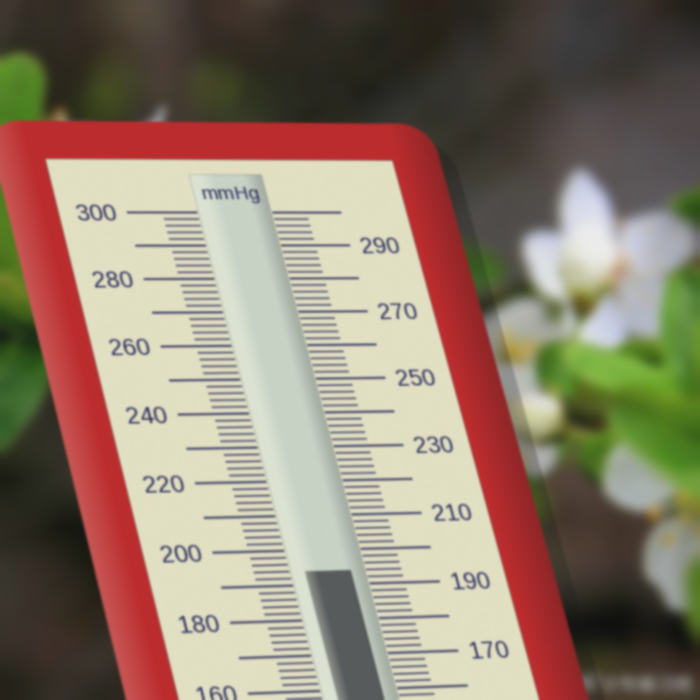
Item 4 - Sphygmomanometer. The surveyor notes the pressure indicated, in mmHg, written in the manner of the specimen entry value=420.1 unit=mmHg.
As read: value=194 unit=mmHg
